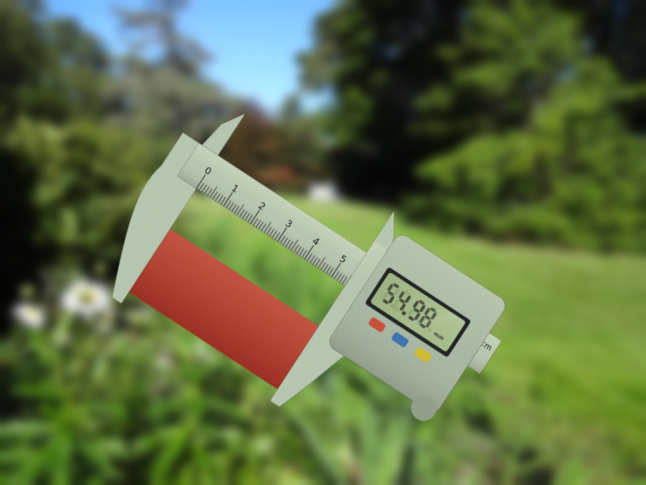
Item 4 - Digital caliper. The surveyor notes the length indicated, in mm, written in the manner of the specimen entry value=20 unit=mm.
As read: value=54.98 unit=mm
